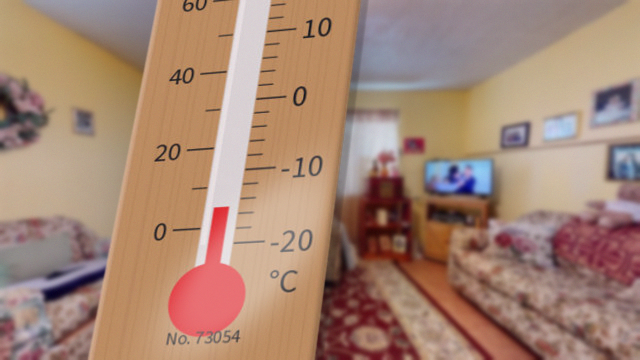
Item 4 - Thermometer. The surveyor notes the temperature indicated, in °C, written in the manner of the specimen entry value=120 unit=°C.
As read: value=-15 unit=°C
